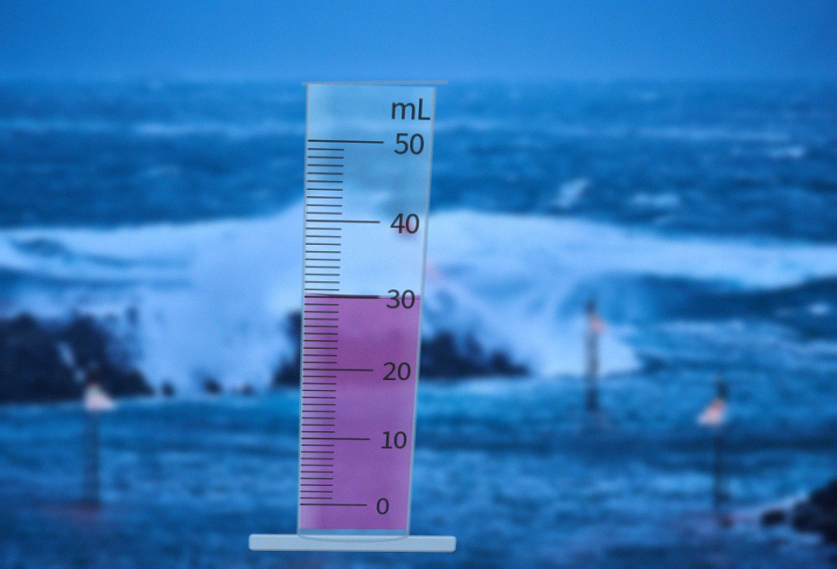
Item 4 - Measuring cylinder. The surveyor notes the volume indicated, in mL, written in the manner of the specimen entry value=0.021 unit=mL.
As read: value=30 unit=mL
